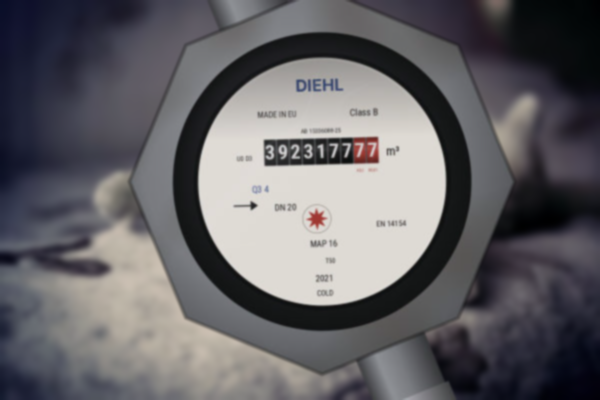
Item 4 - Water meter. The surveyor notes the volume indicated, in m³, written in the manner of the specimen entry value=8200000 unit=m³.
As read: value=3923177.77 unit=m³
